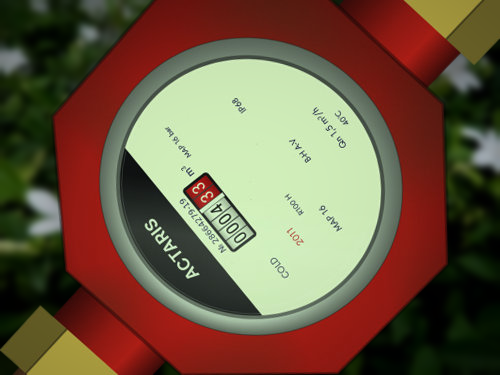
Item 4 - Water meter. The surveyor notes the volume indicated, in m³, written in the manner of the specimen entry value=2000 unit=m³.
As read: value=4.33 unit=m³
